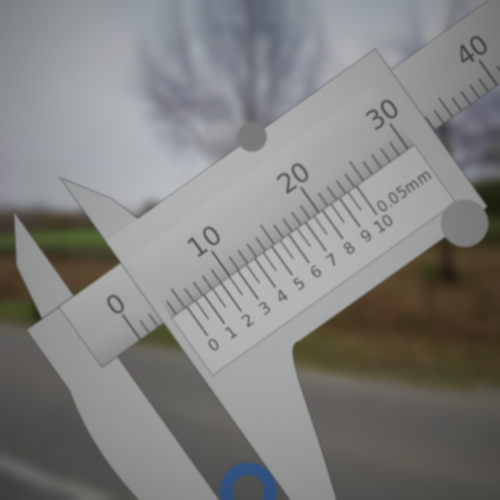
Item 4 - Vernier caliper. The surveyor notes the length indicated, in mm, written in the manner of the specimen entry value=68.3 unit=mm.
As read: value=5.2 unit=mm
